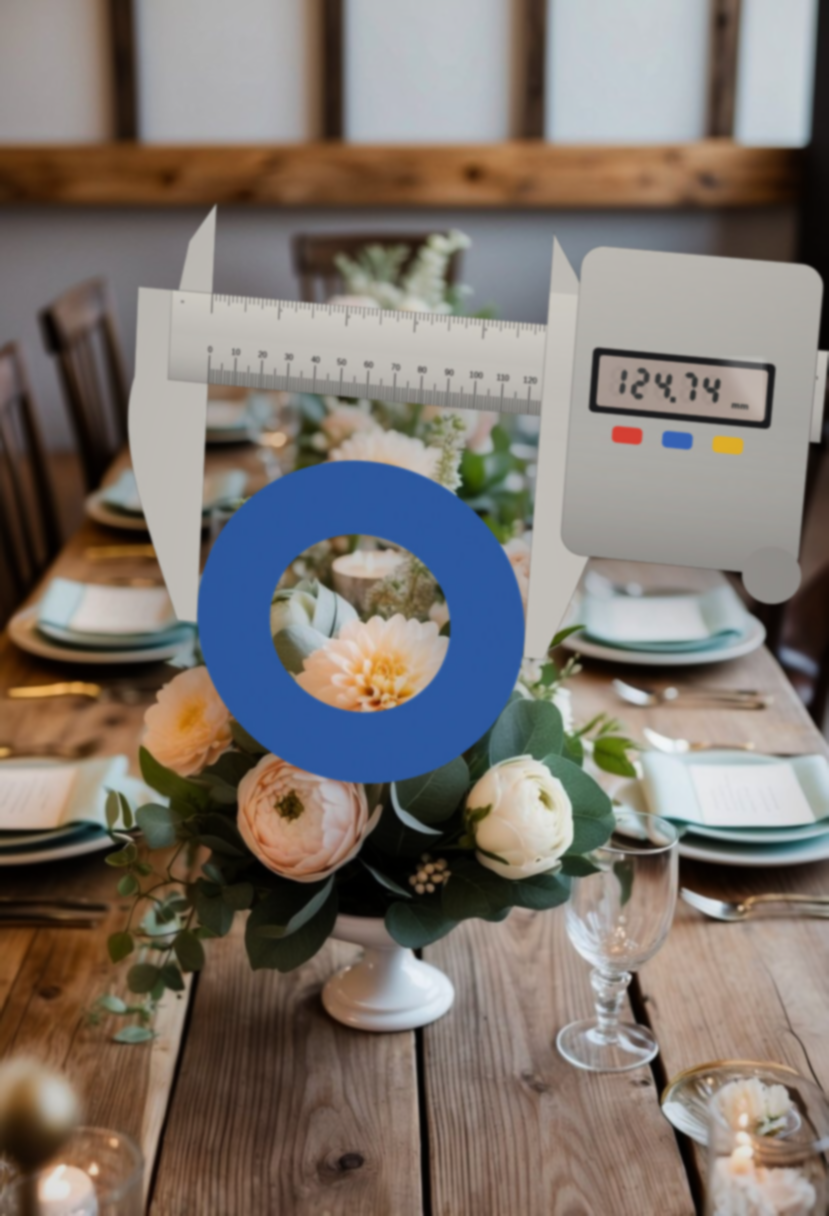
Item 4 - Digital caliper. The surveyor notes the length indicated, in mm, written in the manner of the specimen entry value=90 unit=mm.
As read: value=124.74 unit=mm
